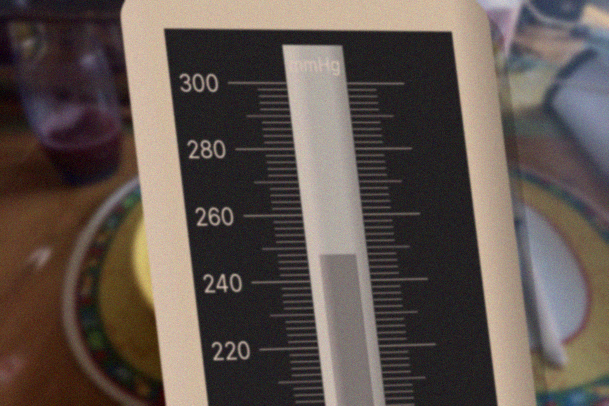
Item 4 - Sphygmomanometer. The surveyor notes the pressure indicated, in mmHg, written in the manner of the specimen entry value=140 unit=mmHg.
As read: value=248 unit=mmHg
